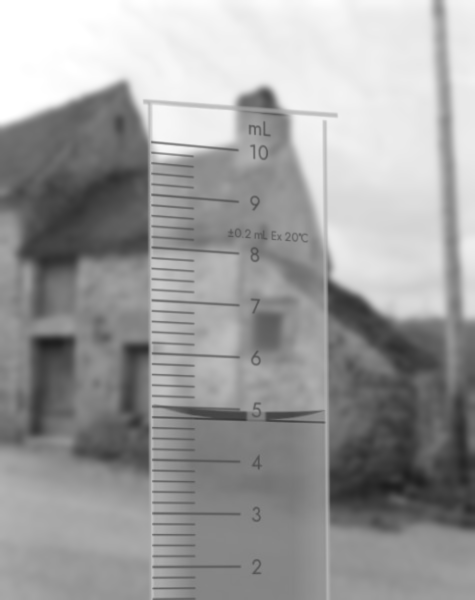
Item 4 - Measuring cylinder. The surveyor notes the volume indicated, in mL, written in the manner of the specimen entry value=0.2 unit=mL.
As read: value=4.8 unit=mL
